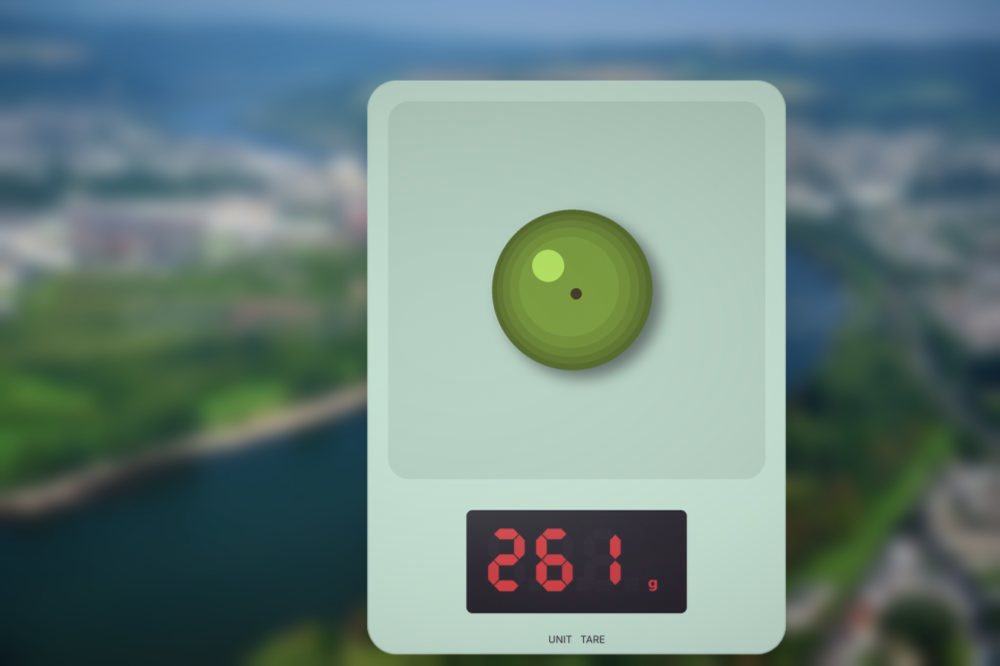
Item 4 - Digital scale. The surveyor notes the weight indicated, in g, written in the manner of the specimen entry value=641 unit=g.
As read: value=261 unit=g
